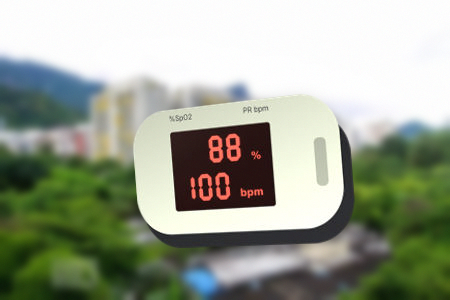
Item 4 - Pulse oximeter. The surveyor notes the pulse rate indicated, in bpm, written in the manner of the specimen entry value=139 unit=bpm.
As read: value=100 unit=bpm
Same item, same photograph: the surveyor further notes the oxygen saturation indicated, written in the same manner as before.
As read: value=88 unit=%
